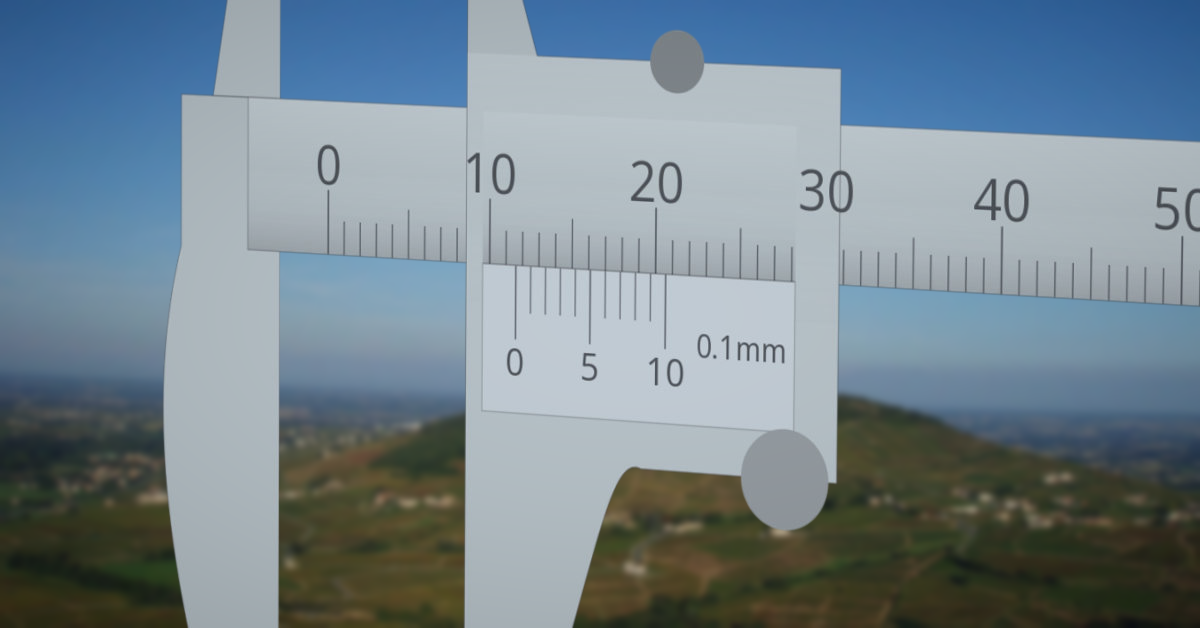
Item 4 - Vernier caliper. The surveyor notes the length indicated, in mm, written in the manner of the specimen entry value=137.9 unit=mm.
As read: value=11.6 unit=mm
